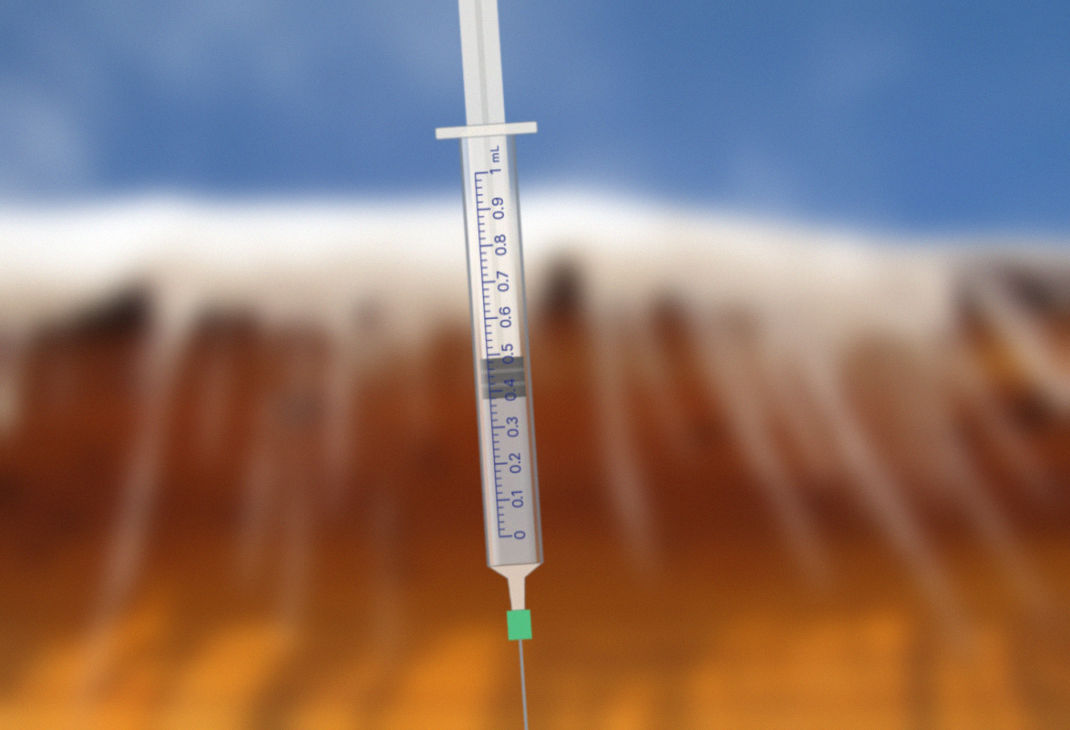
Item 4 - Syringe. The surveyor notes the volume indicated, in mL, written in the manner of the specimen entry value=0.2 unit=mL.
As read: value=0.38 unit=mL
